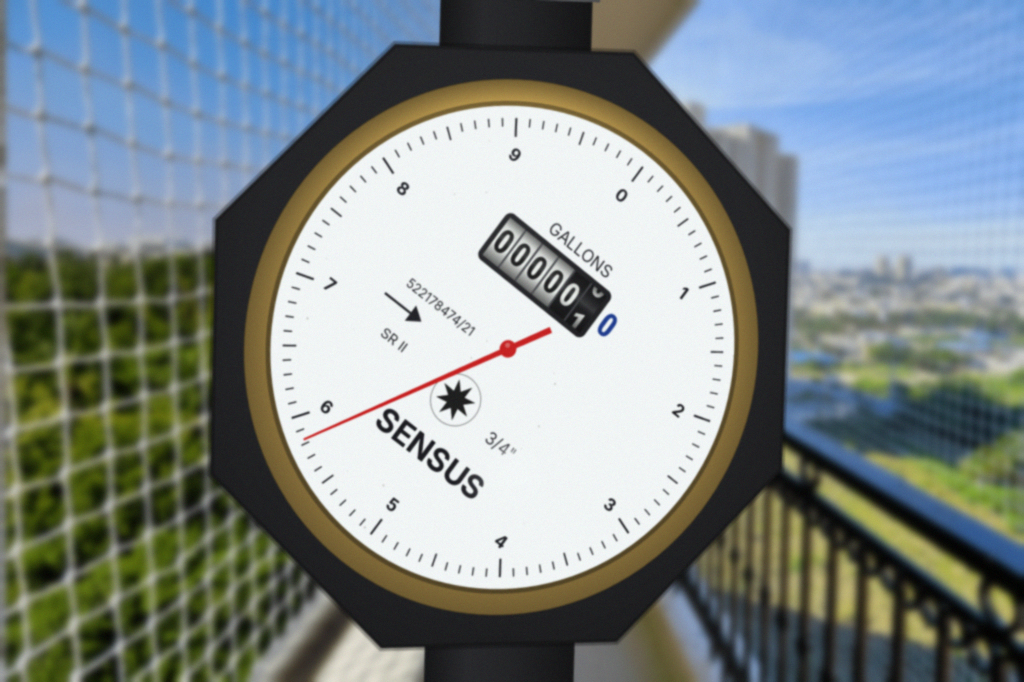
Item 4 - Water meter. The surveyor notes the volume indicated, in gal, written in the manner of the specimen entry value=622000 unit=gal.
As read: value=5.8 unit=gal
